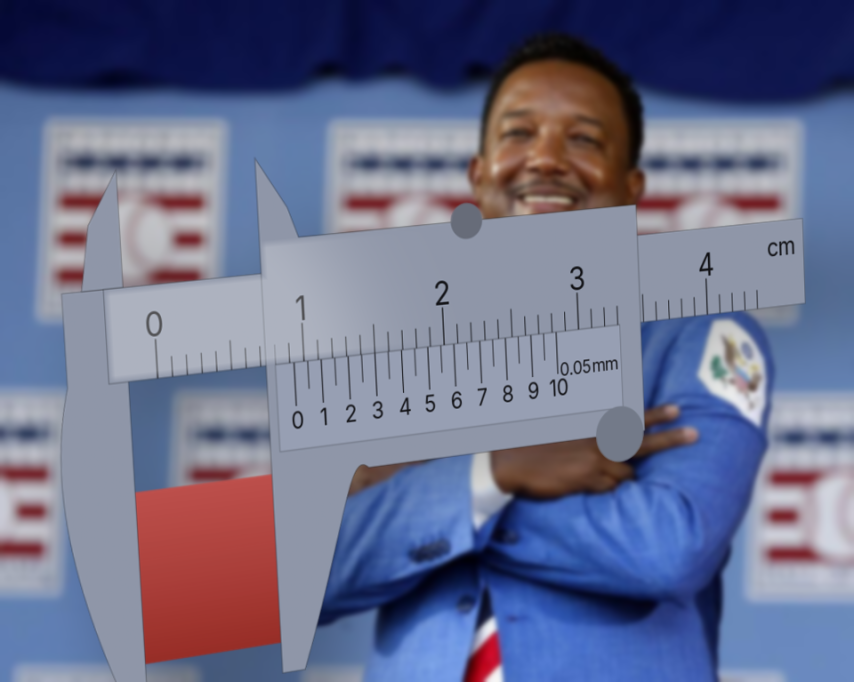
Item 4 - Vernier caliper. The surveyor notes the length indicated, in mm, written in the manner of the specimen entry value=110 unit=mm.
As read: value=9.3 unit=mm
